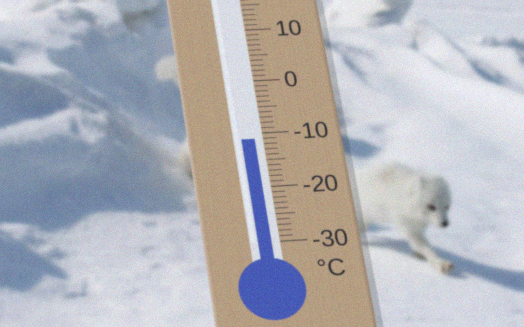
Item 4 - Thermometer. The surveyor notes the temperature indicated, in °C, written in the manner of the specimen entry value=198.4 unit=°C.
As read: value=-11 unit=°C
